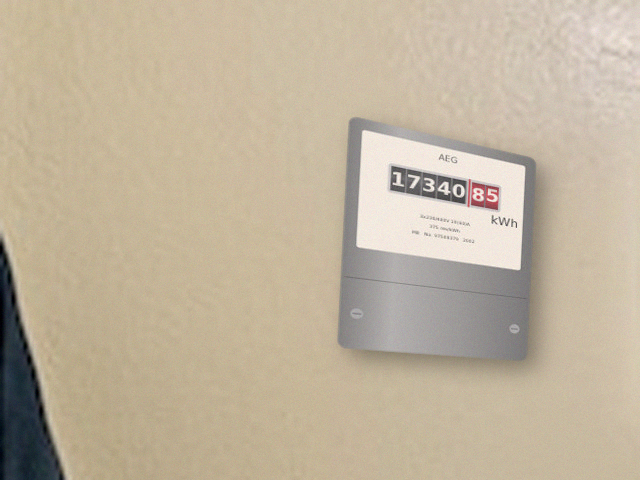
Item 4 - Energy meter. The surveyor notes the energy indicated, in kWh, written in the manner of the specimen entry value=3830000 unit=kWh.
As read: value=17340.85 unit=kWh
